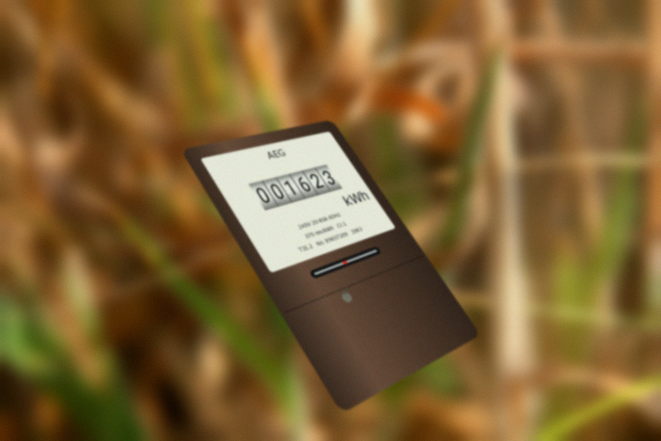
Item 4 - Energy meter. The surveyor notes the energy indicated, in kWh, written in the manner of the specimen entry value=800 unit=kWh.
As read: value=1623 unit=kWh
